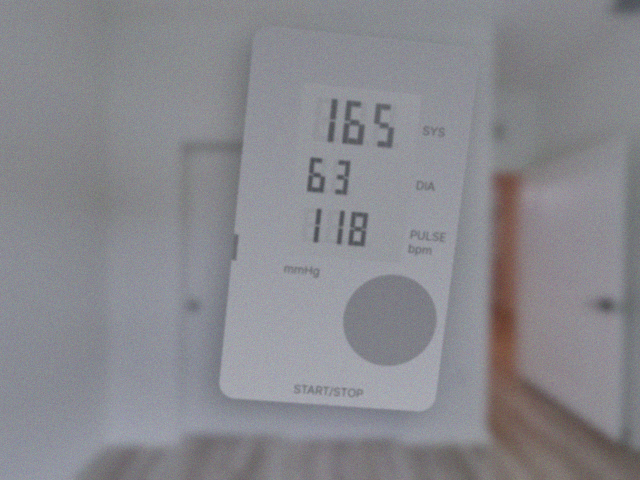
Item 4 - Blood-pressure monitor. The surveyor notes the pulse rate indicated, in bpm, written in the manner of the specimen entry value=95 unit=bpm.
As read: value=118 unit=bpm
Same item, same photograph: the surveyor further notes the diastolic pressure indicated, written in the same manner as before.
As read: value=63 unit=mmHg
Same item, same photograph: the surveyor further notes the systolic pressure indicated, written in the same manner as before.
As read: value=165 unit=mmHg
